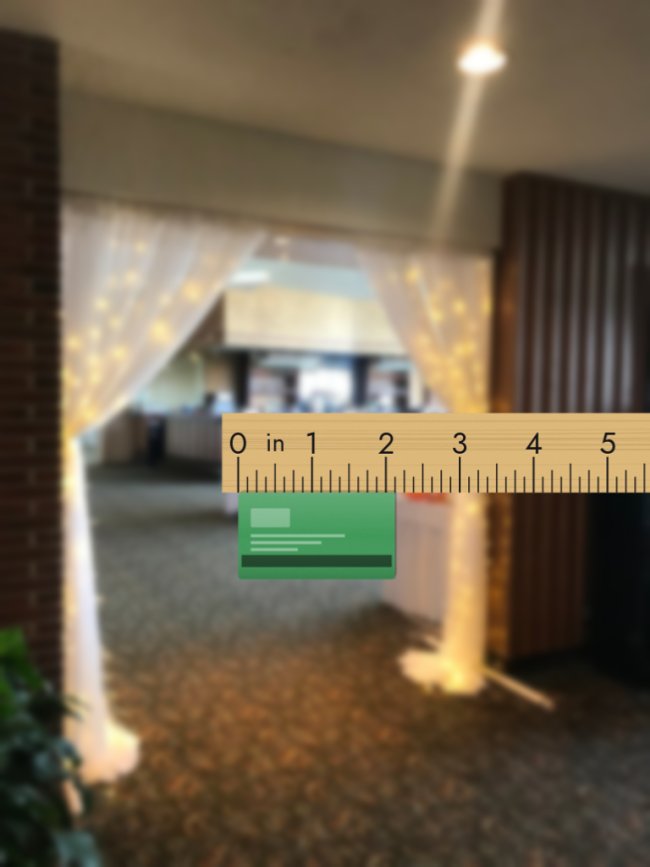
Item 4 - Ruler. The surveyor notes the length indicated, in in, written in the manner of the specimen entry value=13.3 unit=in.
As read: value=2.125 unit=in
